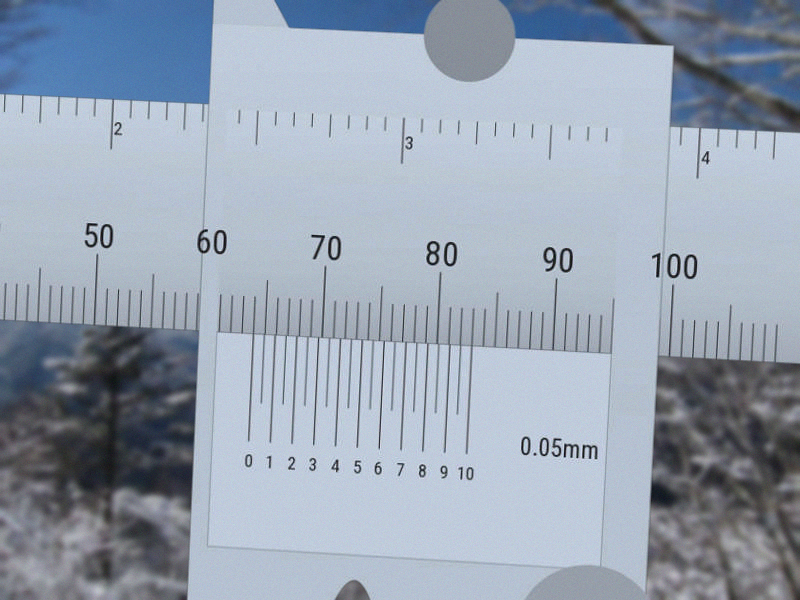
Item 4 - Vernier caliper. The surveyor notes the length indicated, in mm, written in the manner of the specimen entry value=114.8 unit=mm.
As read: value=64.0 unit=mm
